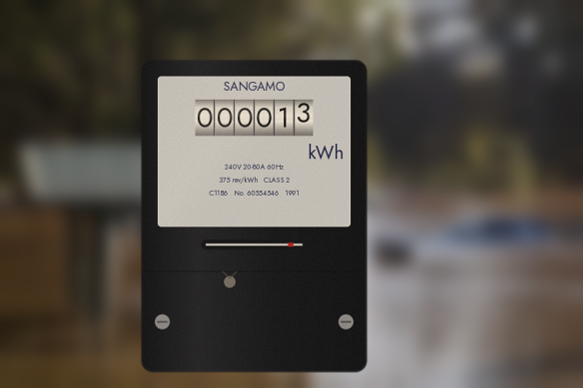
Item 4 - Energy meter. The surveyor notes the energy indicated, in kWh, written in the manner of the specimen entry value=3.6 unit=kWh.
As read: value=13 unit=kWh
